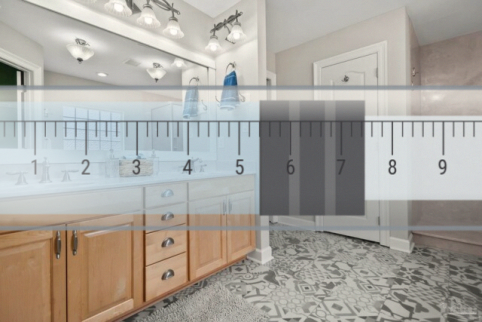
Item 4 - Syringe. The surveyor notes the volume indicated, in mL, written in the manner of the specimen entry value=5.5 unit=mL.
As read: value=5.4 unit=mL
